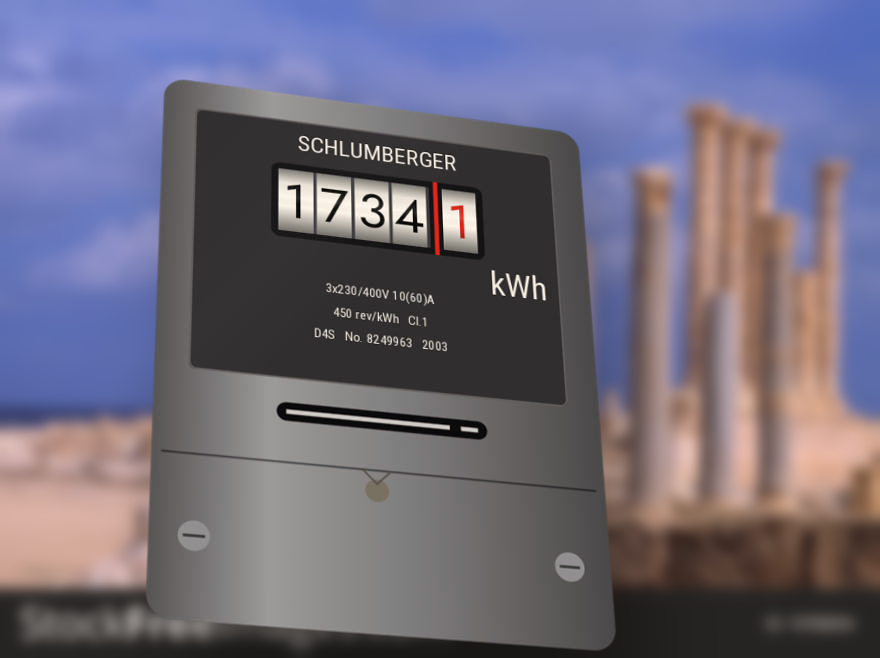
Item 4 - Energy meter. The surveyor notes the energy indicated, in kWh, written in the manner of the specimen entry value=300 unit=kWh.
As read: value=1734.1 unit=kWh
